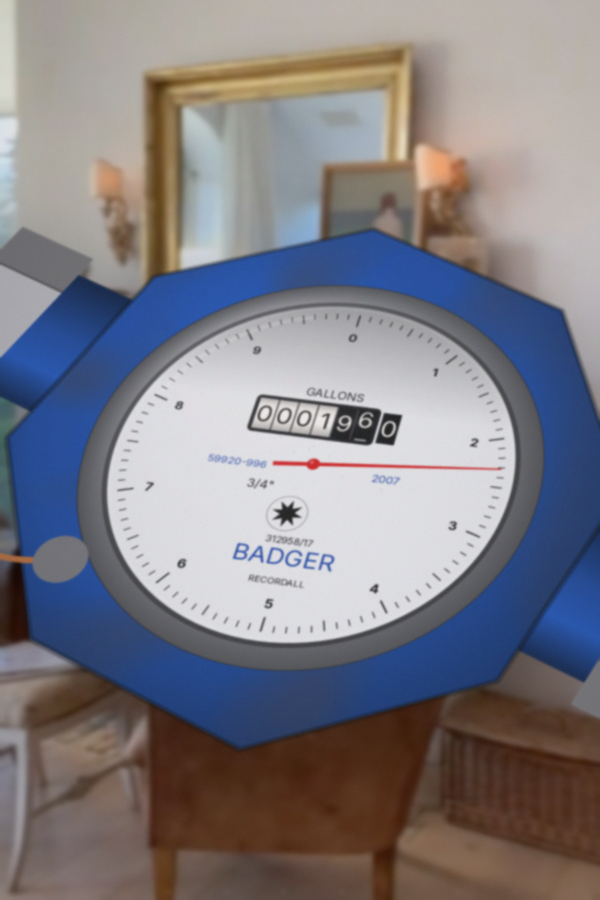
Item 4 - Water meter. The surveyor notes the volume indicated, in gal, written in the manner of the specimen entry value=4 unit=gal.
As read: value=1962.3 unit=gal
